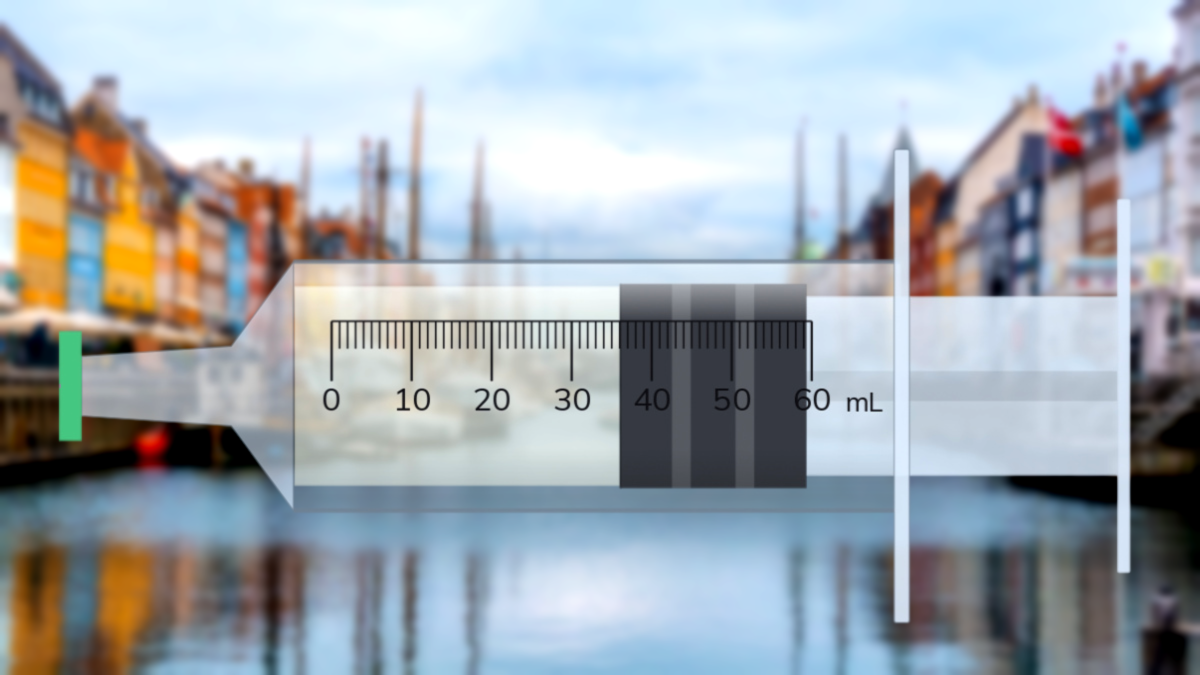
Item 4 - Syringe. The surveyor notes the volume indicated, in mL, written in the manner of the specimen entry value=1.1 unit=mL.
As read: value=36 unit=mL
